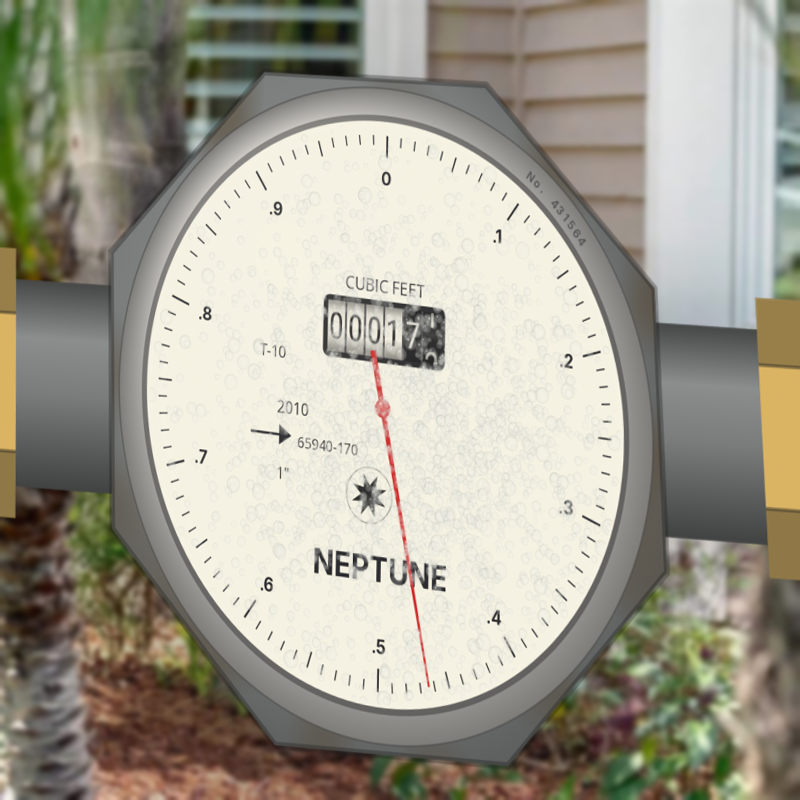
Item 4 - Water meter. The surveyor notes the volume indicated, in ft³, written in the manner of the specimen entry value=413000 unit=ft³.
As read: value=171.46 unit=ft³
